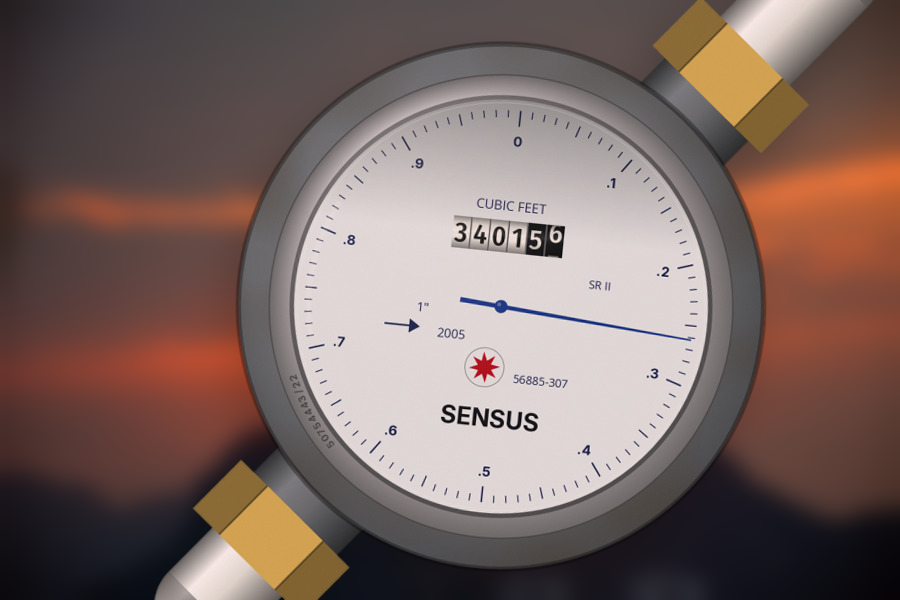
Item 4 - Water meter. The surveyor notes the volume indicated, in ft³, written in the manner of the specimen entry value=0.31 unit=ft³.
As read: value=340156.26 unit=ft³
